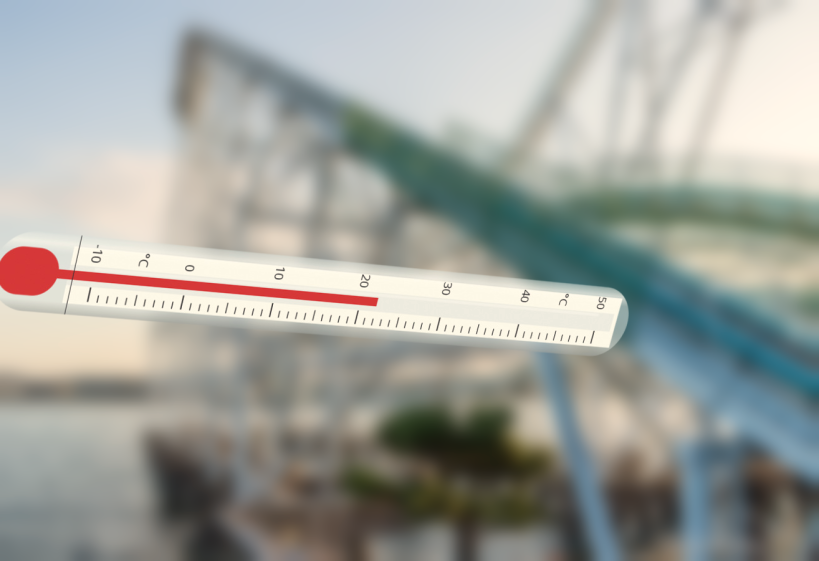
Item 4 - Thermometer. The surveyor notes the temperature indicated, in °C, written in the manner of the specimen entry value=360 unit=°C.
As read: value=22 unit=°C
